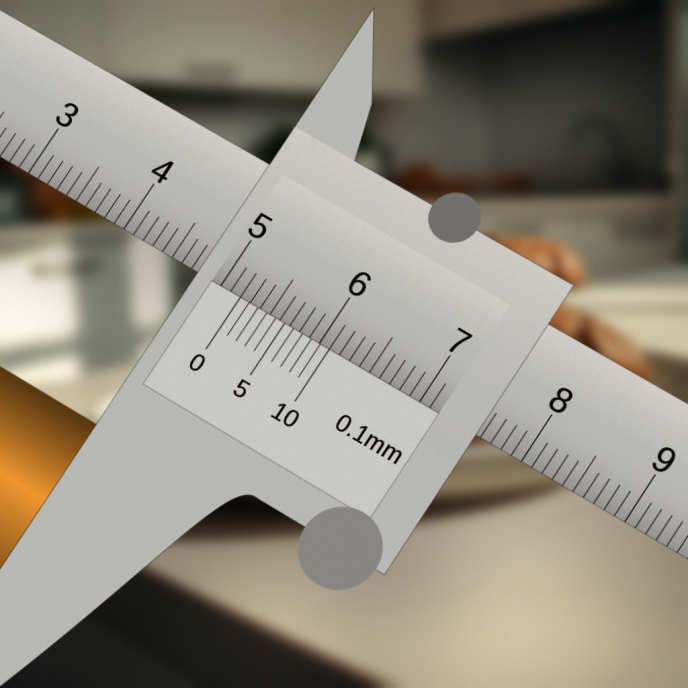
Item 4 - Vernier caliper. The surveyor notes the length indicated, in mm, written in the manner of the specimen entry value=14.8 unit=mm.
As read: value=52.0 unit=mm
